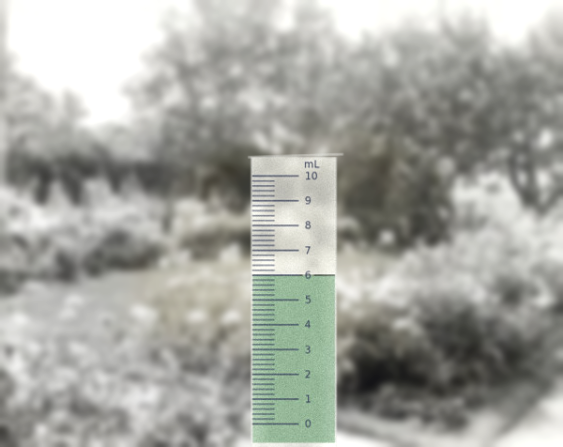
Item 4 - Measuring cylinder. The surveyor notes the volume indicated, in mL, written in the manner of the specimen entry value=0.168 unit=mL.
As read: value=6 unit=mL
